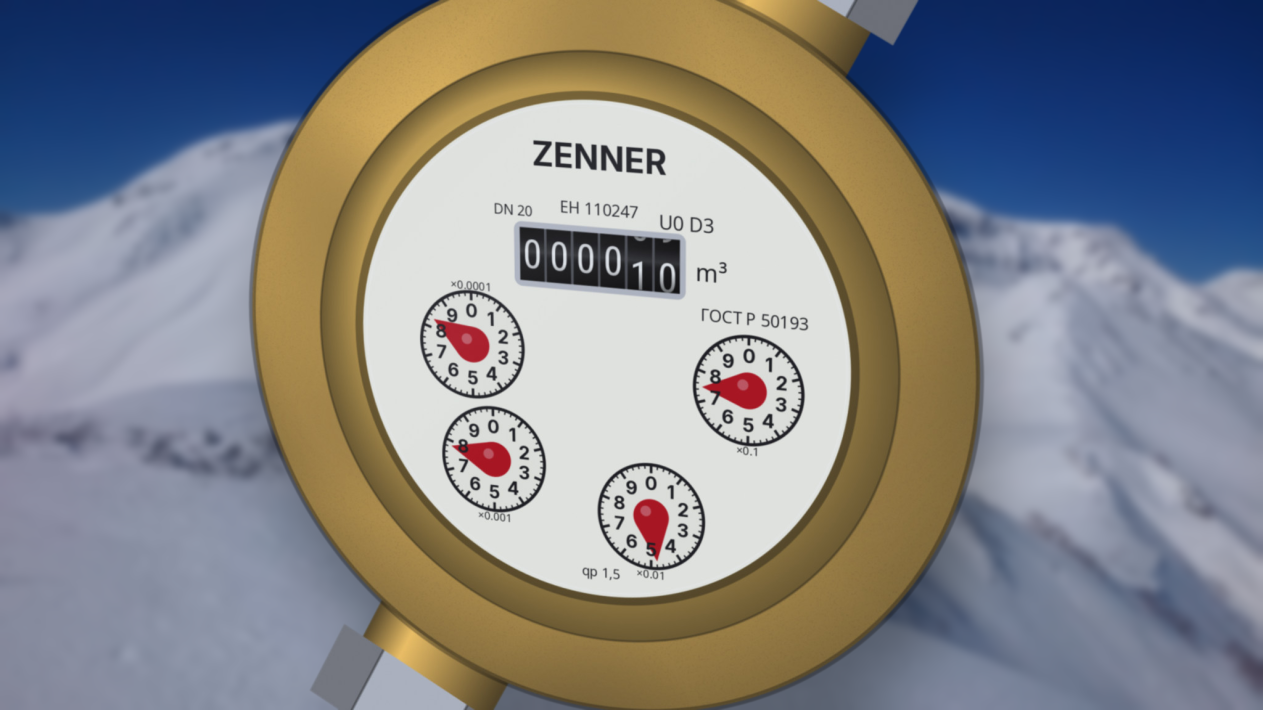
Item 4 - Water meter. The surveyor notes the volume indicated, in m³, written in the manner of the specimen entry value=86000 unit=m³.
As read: value=9.7478 unit=m³
